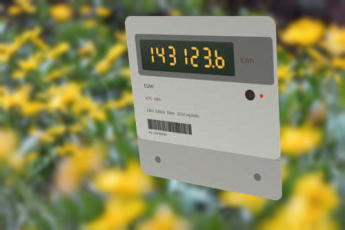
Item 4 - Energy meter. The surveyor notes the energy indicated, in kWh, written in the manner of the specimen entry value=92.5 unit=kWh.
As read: value=143123.6 unit=kWh
